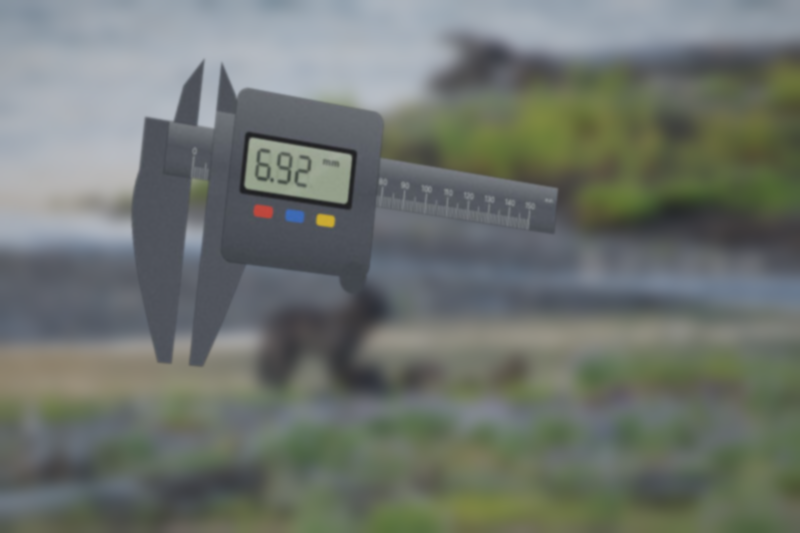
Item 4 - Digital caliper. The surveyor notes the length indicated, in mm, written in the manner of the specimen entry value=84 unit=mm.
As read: value=6.92 unit=mm
